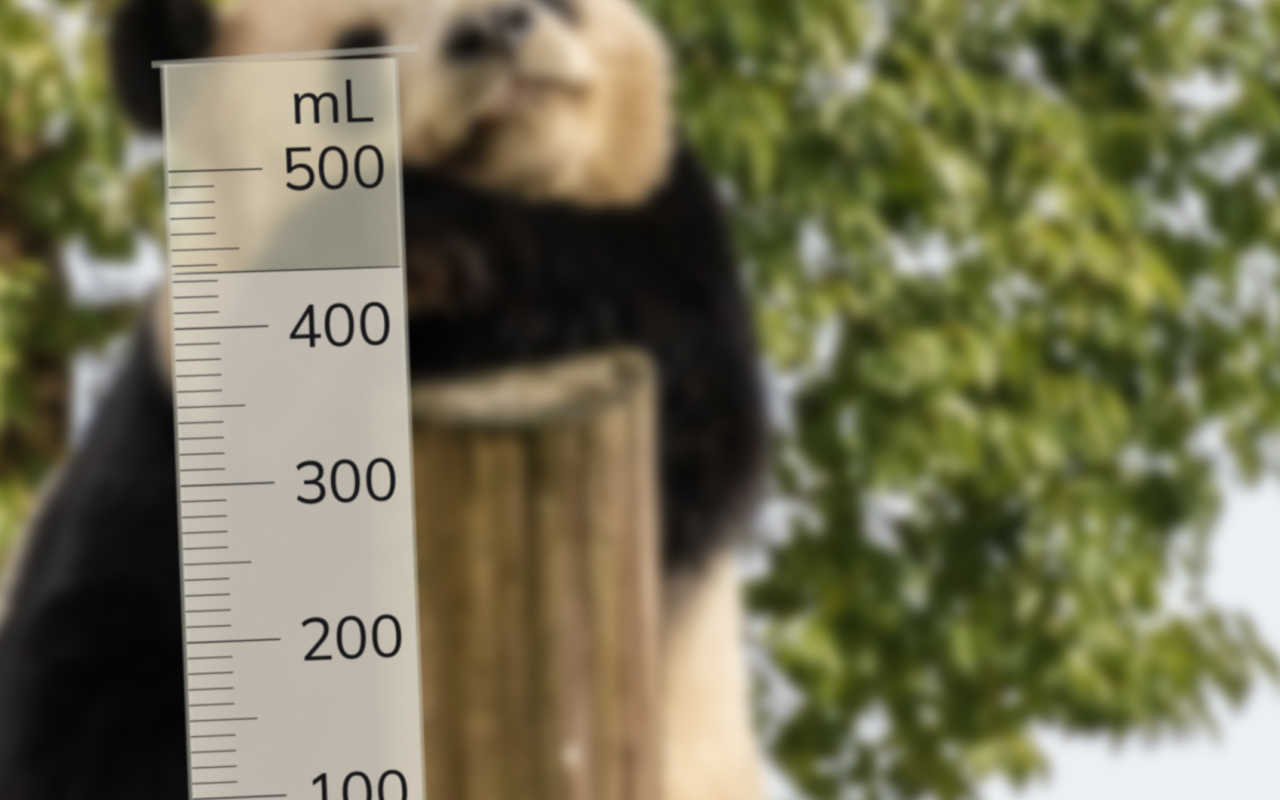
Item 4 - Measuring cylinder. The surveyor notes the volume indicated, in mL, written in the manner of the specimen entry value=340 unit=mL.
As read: value=435 unit=mL
